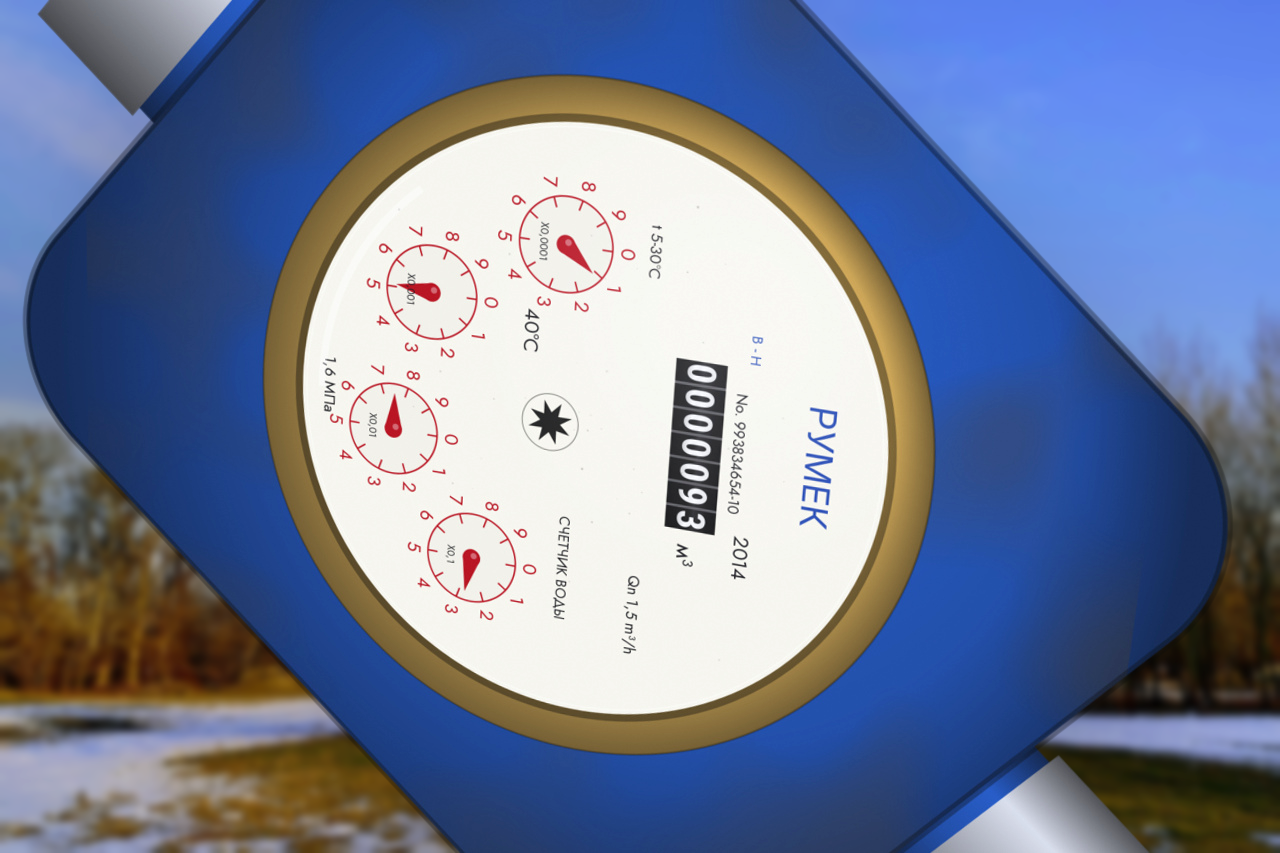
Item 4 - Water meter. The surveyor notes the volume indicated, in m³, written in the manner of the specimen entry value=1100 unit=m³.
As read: value=93.2751 unit=m³
